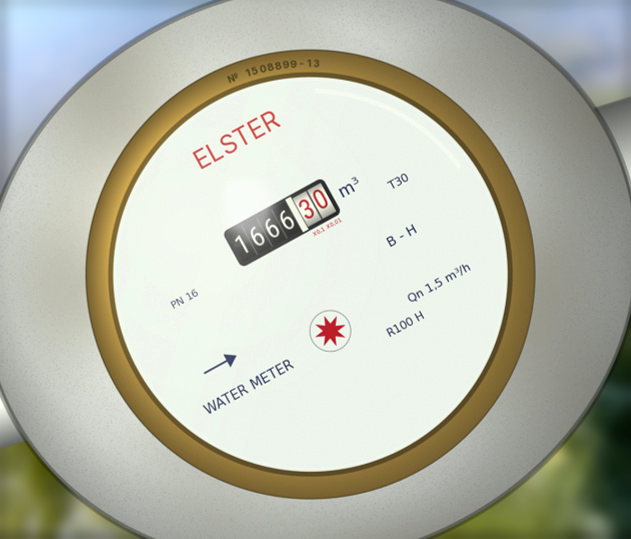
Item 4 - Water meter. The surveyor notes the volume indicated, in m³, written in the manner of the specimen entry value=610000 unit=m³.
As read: value=1666.30 unit=m³
